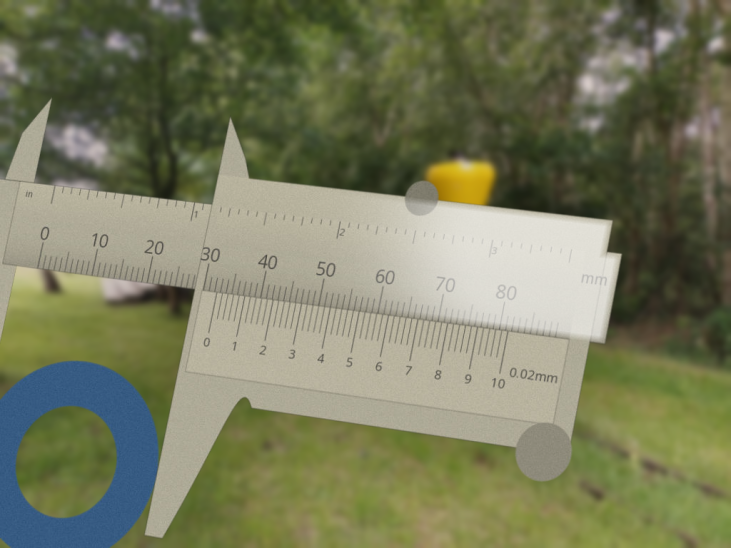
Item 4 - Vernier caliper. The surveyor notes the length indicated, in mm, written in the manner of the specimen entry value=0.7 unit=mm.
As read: value=32.4 unit=mm
